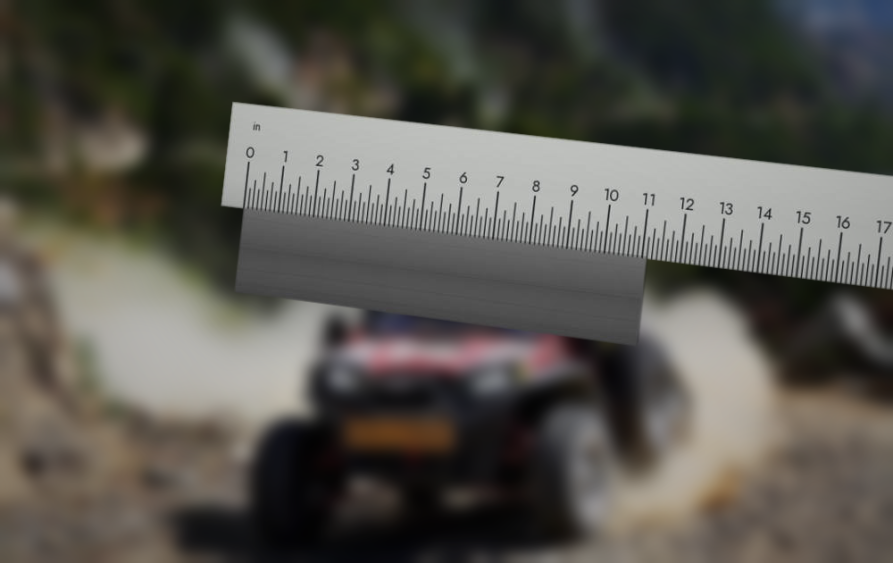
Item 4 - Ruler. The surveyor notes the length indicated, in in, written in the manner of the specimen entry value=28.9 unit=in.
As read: value=11.125 unit=in
